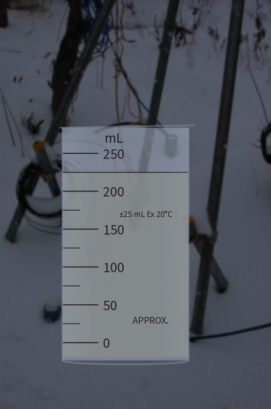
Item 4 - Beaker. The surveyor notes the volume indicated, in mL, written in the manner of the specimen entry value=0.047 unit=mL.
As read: value=225 unit=mL
